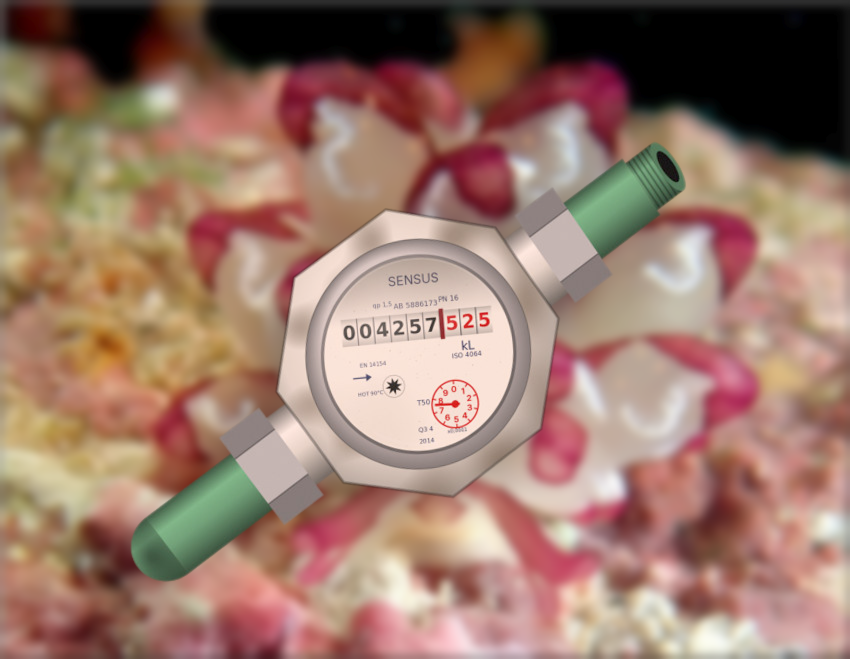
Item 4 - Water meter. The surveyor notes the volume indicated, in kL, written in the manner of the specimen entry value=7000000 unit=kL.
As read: value=4257.5257 unit=kL
